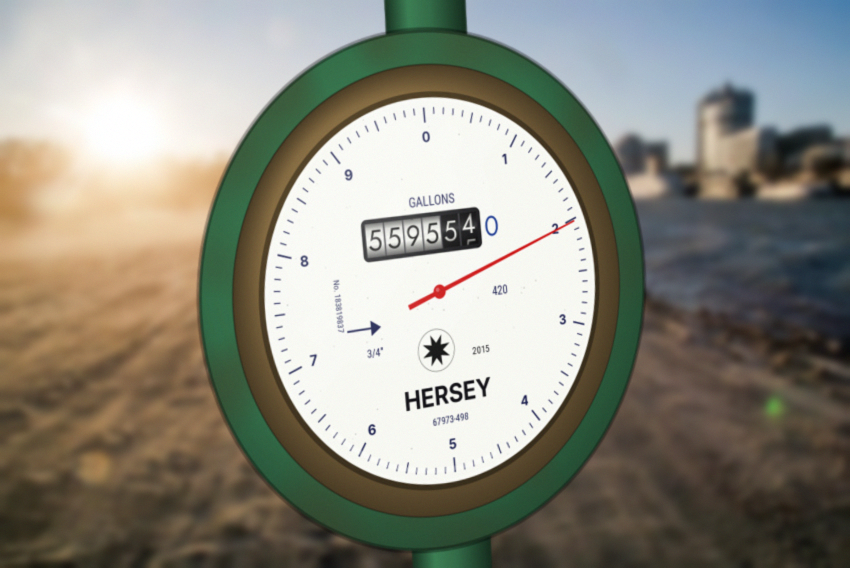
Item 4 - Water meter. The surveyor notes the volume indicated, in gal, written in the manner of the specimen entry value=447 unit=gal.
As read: value=5595542.0 unit=gal
